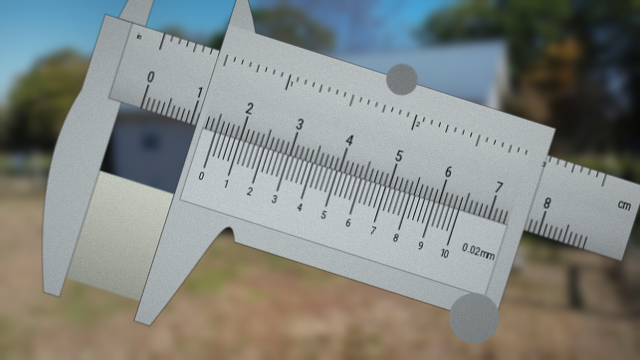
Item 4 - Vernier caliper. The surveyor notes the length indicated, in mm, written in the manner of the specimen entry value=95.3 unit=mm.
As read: value=15.0 unit=mm
